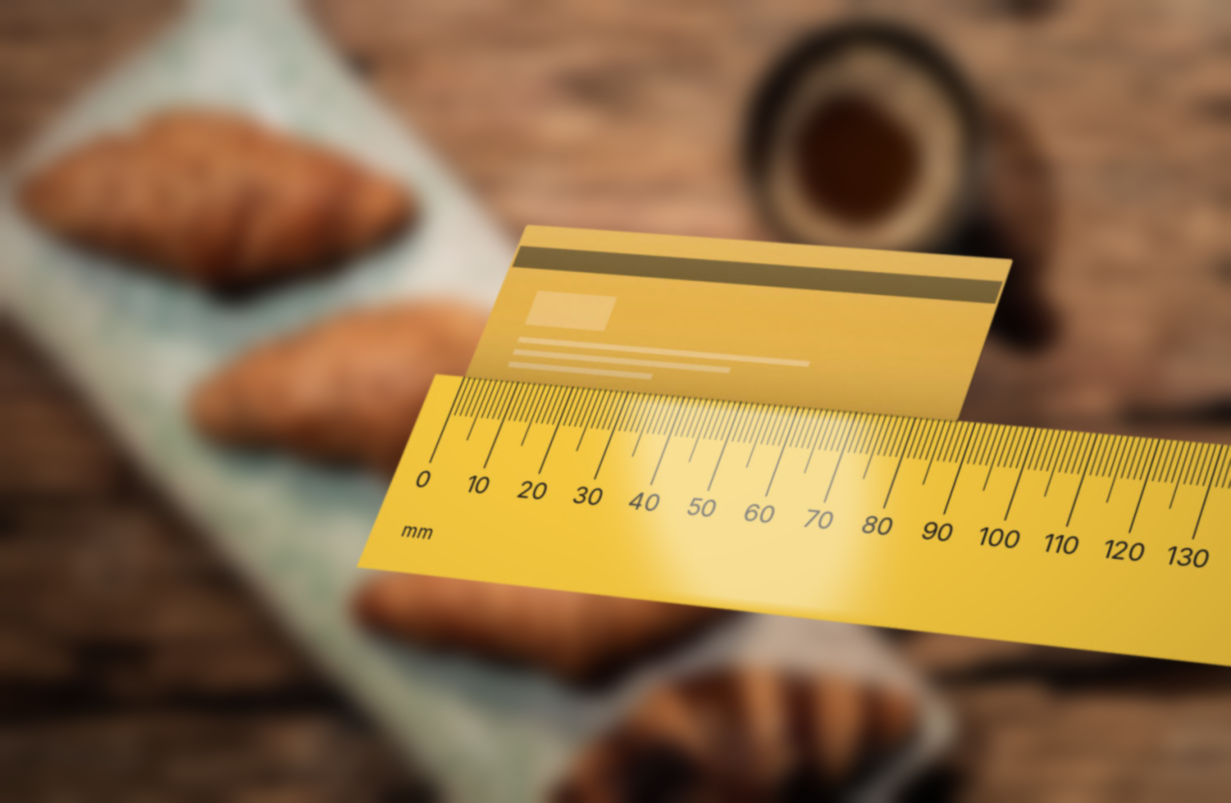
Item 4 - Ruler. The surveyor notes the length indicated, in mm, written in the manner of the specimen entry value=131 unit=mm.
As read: value=87 unit=mm
